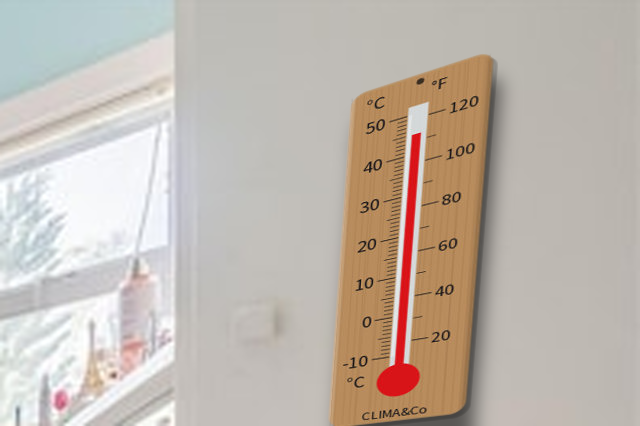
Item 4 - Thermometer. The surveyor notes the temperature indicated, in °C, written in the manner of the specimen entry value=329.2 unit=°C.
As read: value=45 unit=°C
